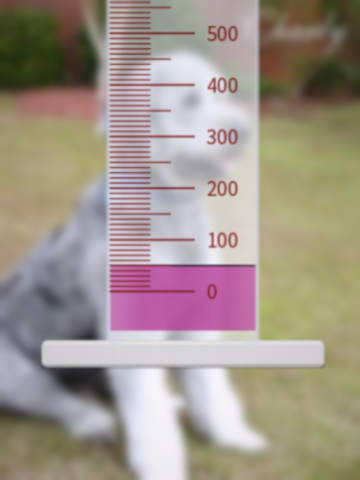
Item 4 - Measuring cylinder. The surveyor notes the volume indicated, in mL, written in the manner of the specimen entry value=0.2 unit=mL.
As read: value=50 unit=mL
